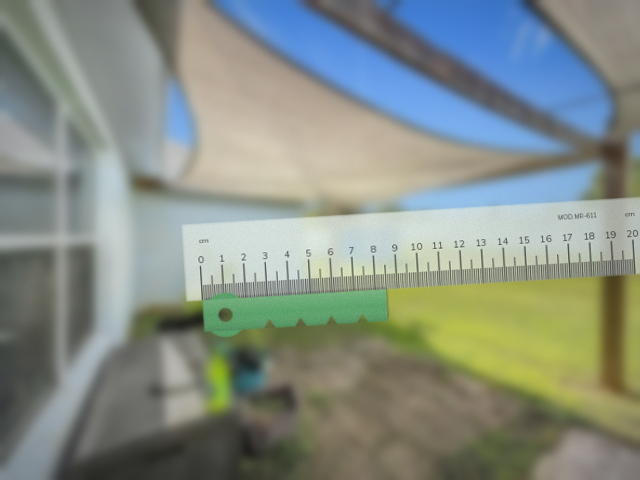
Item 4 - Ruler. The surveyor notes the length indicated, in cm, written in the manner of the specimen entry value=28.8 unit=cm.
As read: value=8.5 unit=cm
